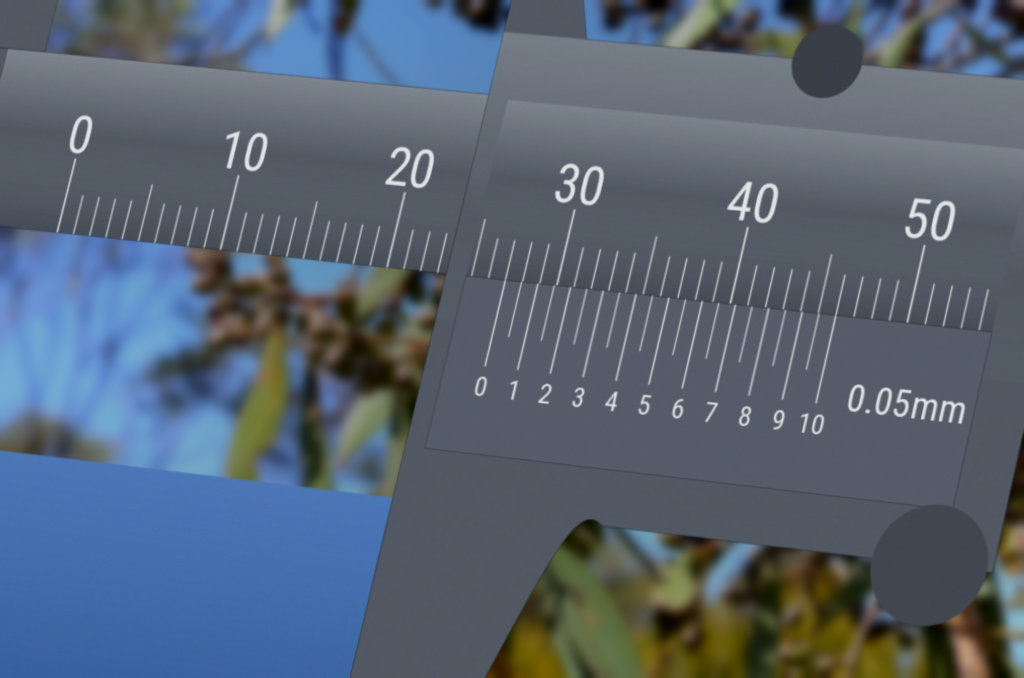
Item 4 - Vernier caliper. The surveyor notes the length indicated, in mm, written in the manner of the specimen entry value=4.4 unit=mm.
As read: value=27.0 unit=mm
